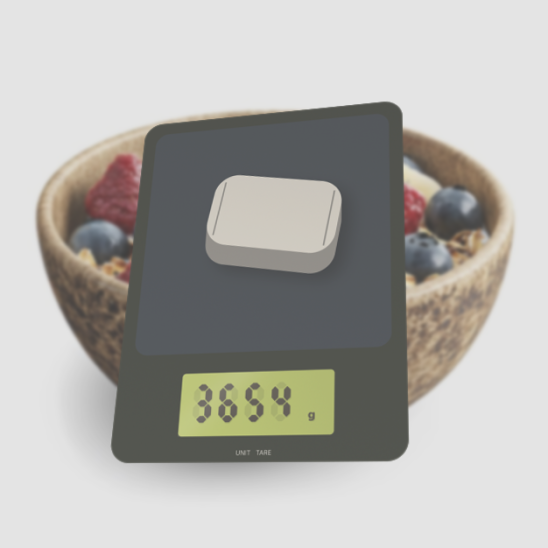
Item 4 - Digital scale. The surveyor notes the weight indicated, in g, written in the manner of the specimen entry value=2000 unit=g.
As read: value=3654 unit=g
